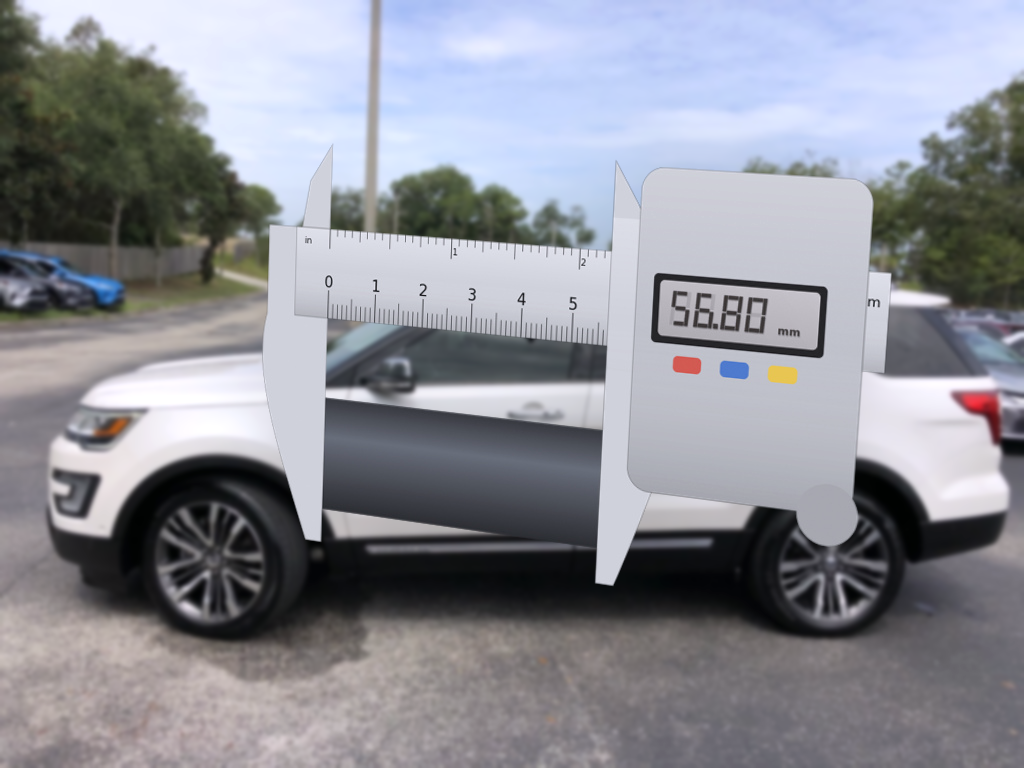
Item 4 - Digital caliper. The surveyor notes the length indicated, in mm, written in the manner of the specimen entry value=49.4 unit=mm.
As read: value=56.80 unit=mm
